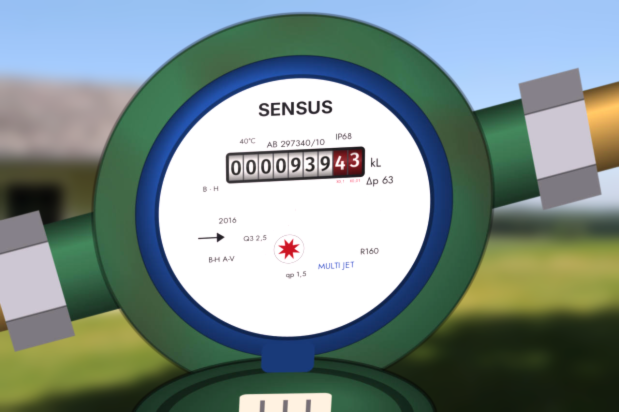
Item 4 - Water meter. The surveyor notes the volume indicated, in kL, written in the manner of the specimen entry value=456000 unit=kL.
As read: value=939.43 unit=kL
